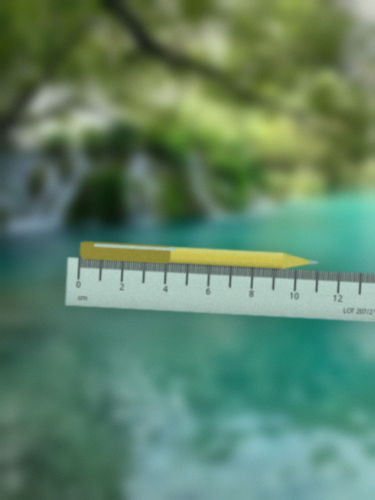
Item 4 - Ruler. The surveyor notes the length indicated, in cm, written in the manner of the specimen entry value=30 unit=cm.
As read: value=11 unit=cm
